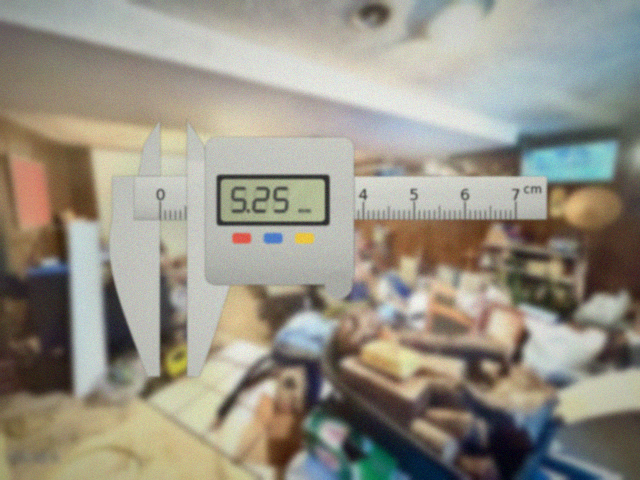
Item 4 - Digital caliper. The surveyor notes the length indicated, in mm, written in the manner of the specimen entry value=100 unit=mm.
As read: value=5.25 unit=mm
